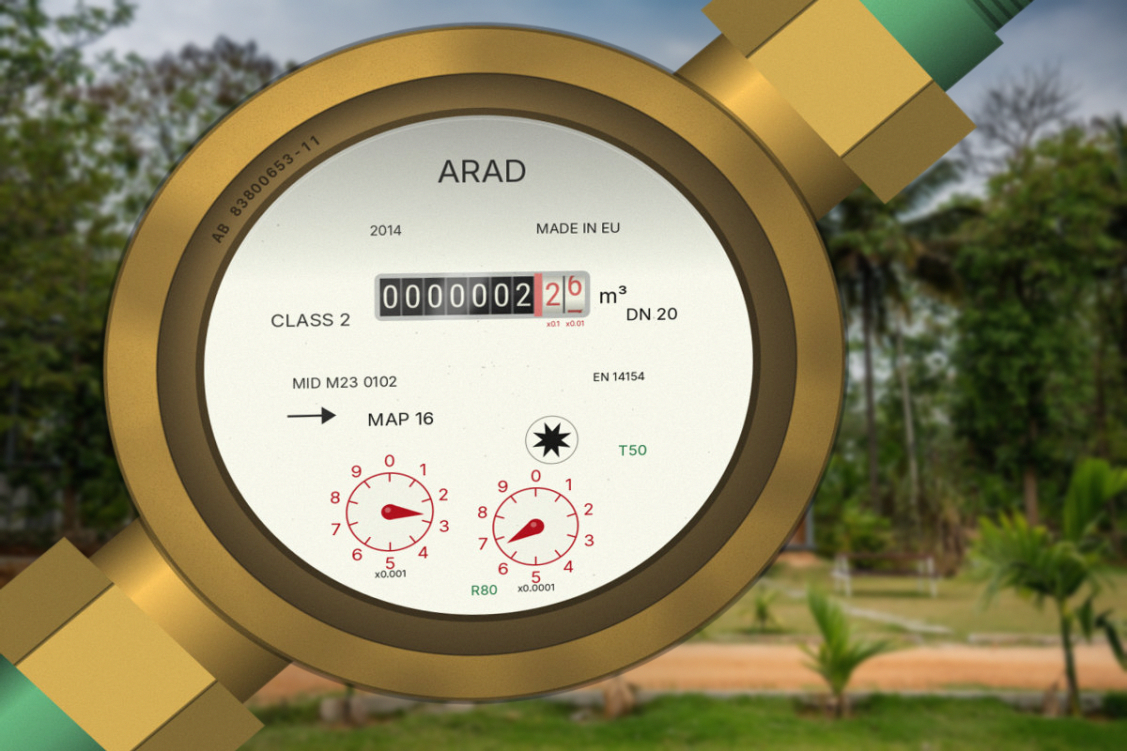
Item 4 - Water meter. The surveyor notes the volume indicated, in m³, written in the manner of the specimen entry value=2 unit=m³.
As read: value=2.2626 unit=m³
